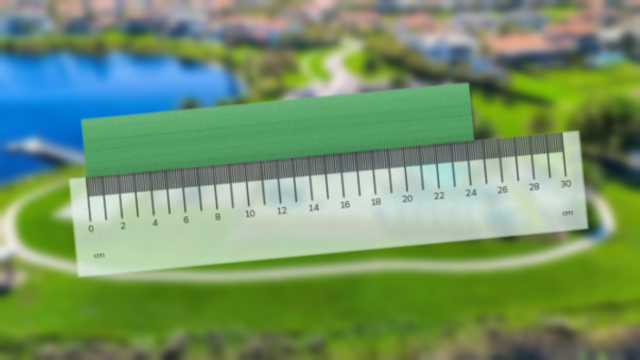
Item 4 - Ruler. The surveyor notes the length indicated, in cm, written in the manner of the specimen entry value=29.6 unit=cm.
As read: value=24.5 unit=cm
